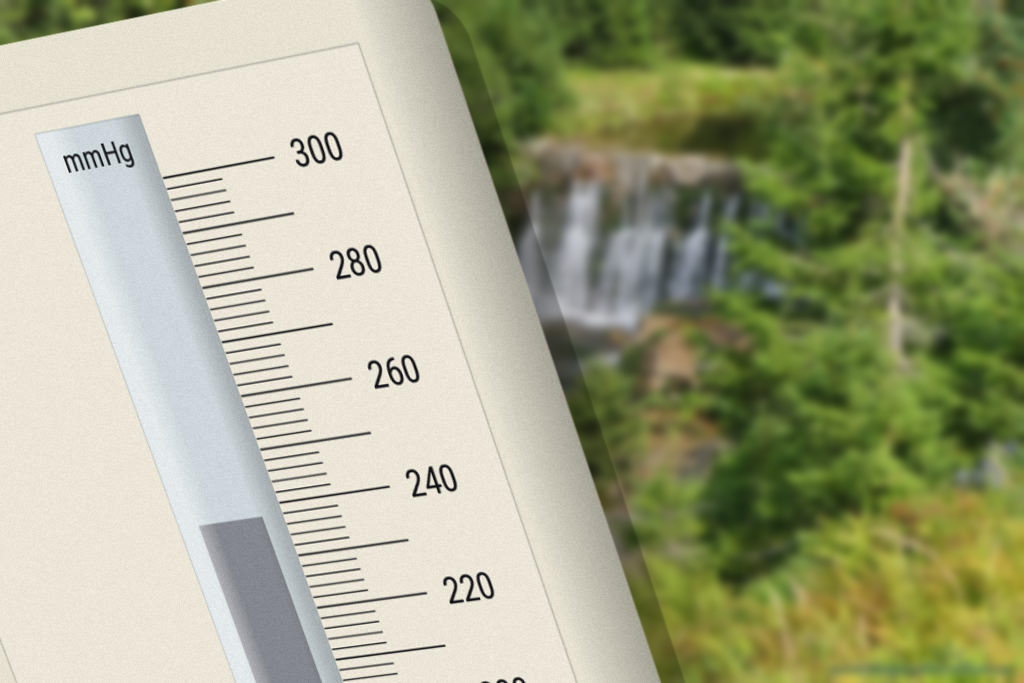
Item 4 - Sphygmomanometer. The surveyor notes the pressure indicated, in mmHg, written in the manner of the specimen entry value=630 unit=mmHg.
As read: value=238 unit=mmHg
